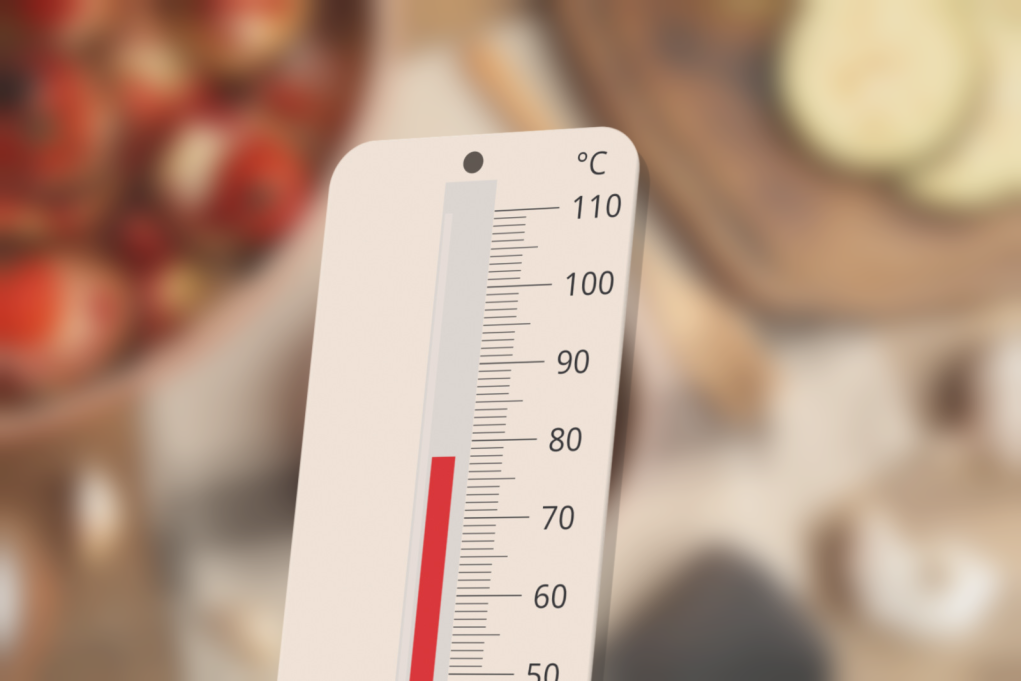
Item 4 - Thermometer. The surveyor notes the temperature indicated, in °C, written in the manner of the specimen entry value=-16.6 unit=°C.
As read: value=78 unit=°C
